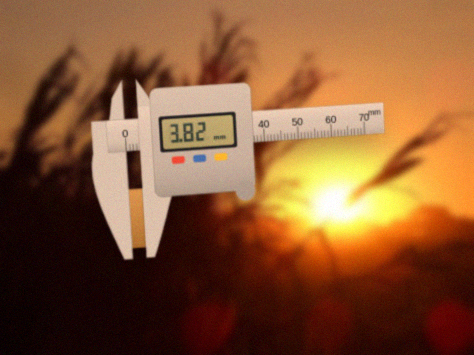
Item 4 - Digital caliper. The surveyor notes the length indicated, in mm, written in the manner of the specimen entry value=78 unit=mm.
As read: value=3.82 unit=mm
